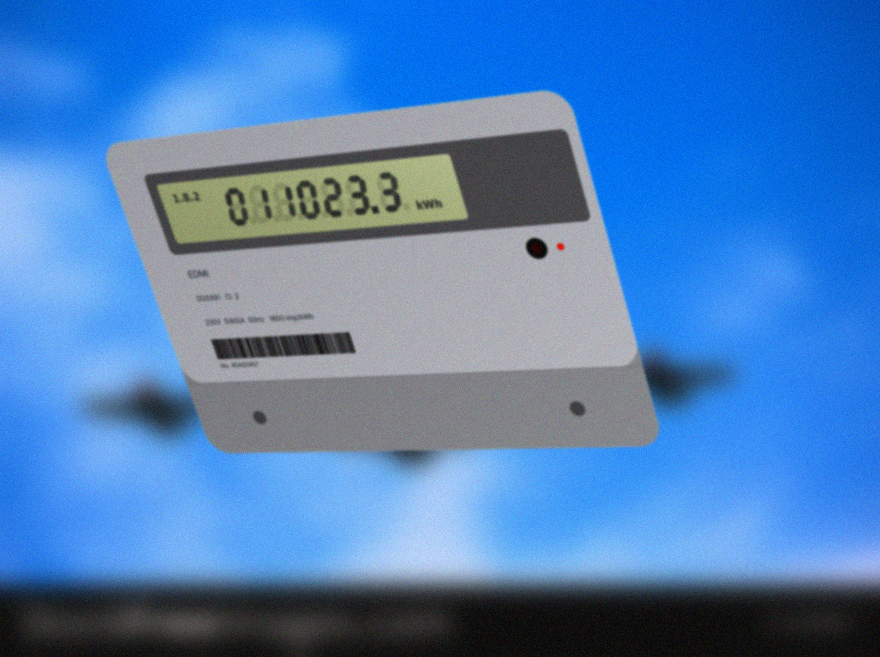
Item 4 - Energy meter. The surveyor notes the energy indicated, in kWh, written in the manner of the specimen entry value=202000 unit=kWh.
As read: value=11023.3 unit=kWh
